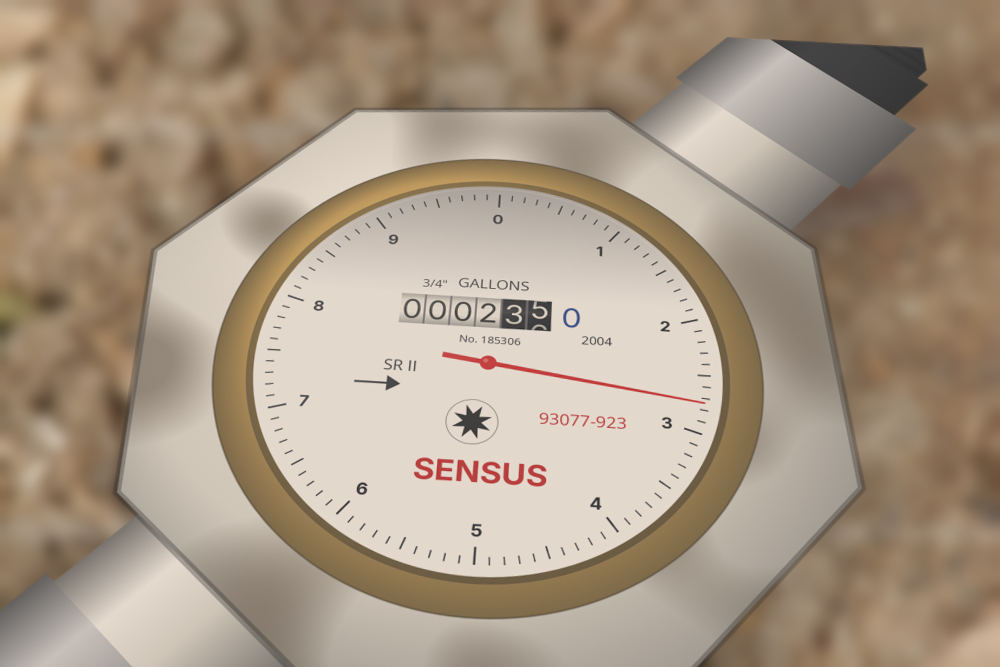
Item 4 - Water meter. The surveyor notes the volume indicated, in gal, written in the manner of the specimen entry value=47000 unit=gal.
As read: value=2352.7 unit=gal
